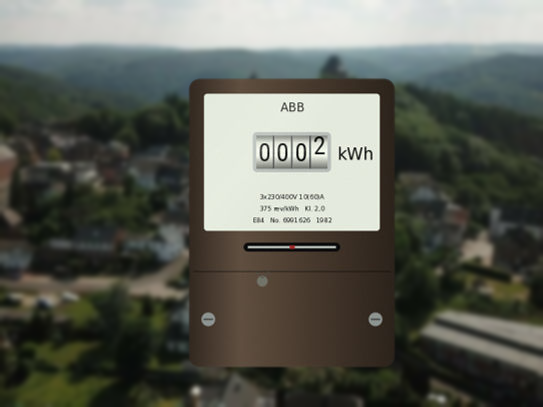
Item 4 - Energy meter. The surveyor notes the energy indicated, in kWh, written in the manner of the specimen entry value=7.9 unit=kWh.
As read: value=2 unit=kWh
